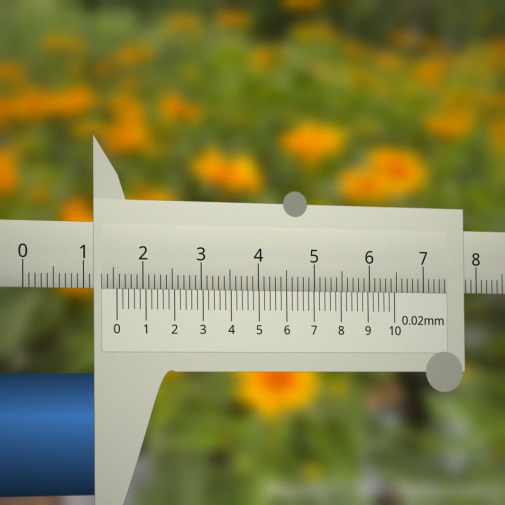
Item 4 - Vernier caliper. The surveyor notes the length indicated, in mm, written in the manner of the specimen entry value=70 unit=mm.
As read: value=15.6 unit=mm
